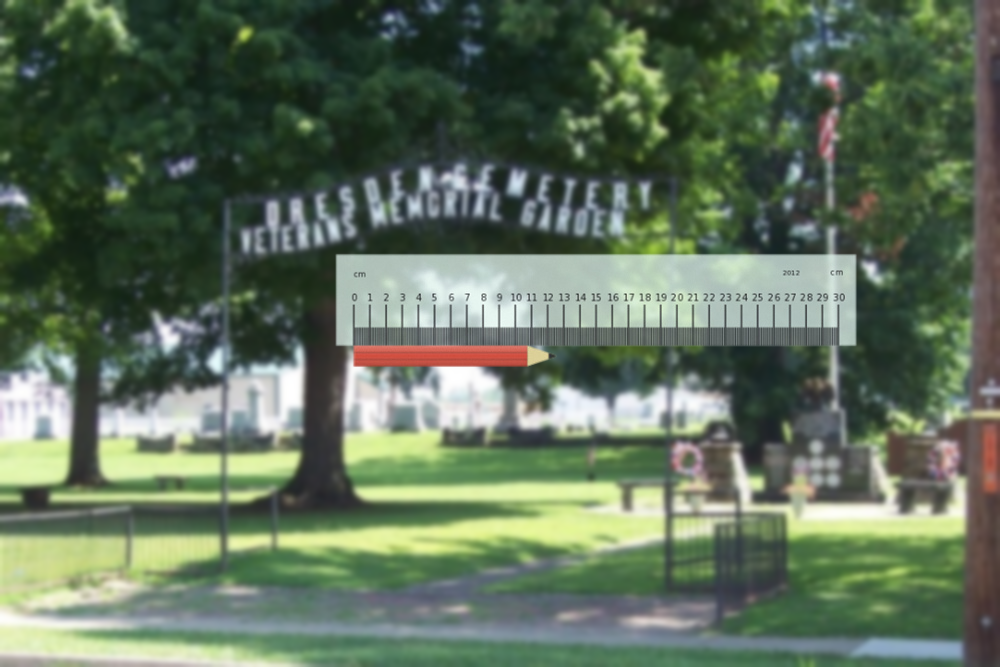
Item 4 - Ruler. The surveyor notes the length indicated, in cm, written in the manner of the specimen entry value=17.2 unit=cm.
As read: value=12.5 unit=cm
